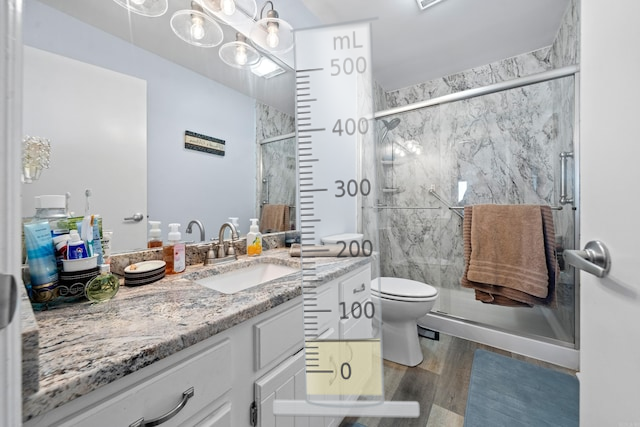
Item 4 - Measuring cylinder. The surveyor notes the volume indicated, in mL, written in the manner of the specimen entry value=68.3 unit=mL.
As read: value=50 unit=mL
